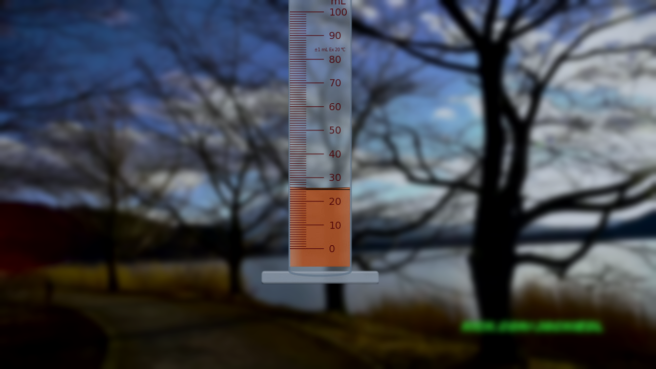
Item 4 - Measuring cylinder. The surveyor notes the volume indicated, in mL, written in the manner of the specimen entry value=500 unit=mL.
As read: value=25 unit=mL
